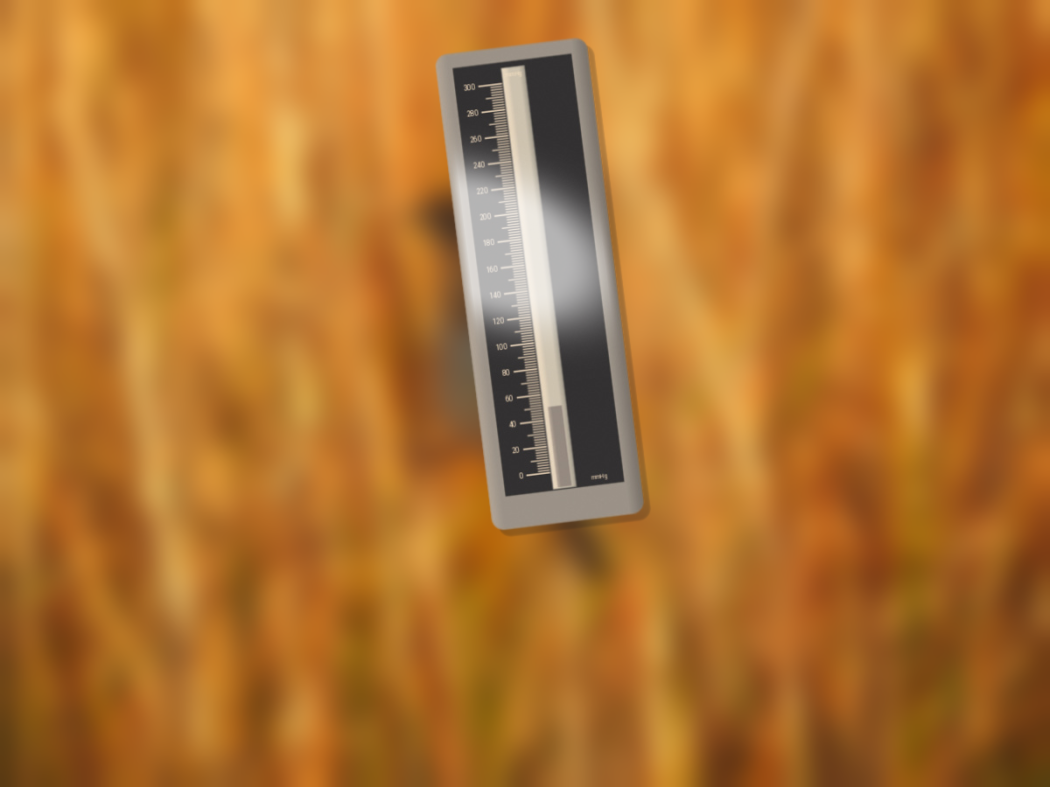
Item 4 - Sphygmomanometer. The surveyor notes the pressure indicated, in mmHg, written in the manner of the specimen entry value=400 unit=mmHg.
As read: value=50 unit=mmHg
